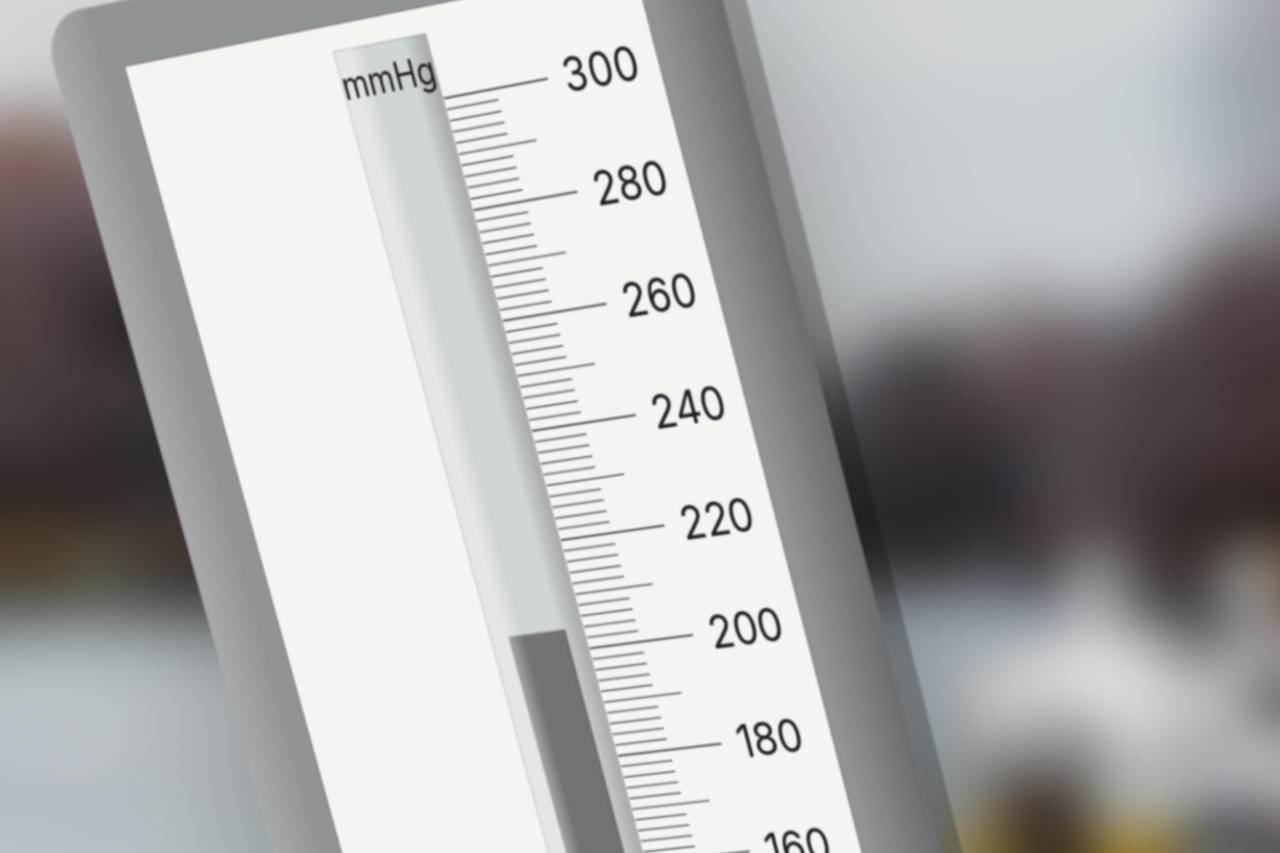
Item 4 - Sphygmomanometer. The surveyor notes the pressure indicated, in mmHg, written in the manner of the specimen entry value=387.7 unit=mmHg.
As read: value=204 unit=mmHg
